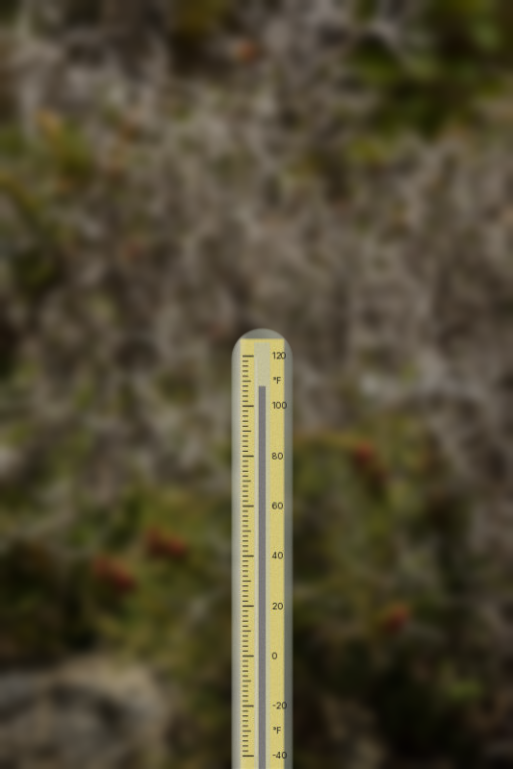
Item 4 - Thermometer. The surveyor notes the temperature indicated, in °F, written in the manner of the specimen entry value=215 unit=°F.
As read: value=108 unit=°F
